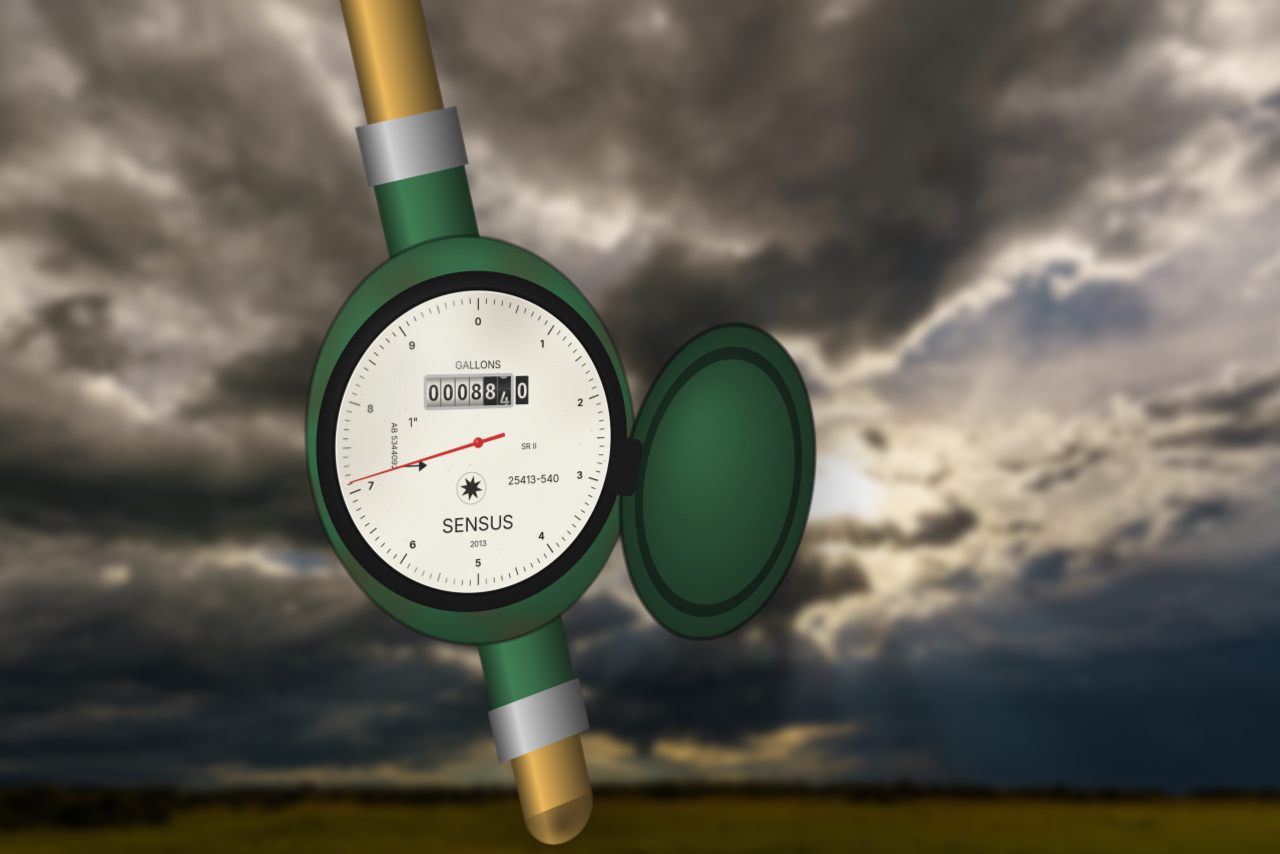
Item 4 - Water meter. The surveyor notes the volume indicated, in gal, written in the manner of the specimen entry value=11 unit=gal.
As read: value=8837.1 unit=gal
